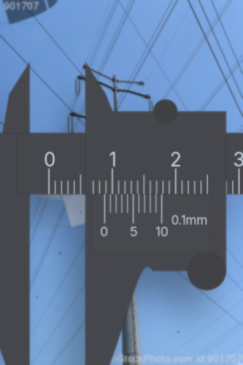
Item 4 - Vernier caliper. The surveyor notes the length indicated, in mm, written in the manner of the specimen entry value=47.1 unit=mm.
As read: value=8.8 unit=mm
